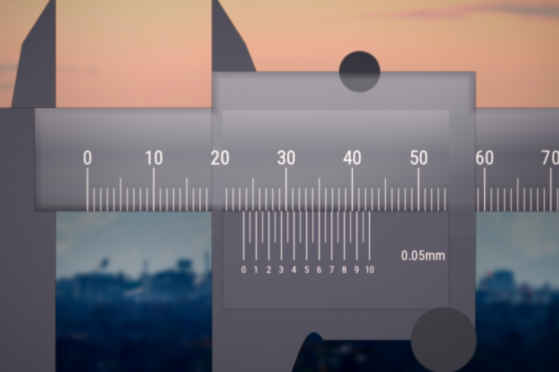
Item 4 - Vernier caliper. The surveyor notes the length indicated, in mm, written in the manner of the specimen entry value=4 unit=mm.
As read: value=23.6 unit=mm
